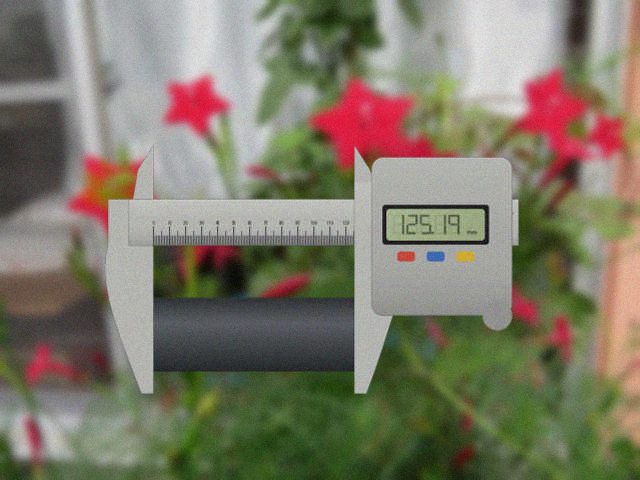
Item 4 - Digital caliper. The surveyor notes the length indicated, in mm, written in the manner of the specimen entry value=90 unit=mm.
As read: value=125.19 unit=mm
